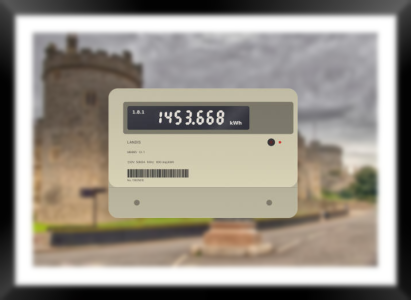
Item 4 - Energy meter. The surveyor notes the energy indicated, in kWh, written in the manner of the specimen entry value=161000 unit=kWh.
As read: value=1453.668 unit=kWh
